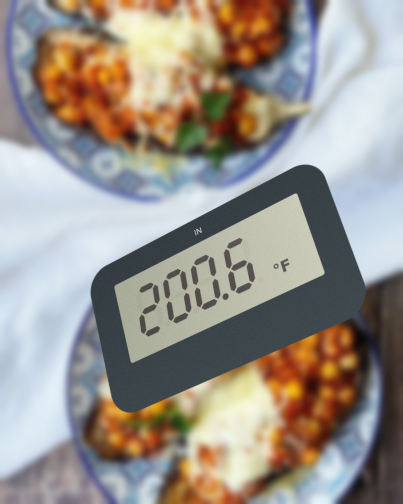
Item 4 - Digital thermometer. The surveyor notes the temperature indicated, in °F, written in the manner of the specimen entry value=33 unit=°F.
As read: value=200.6 unit=°F
